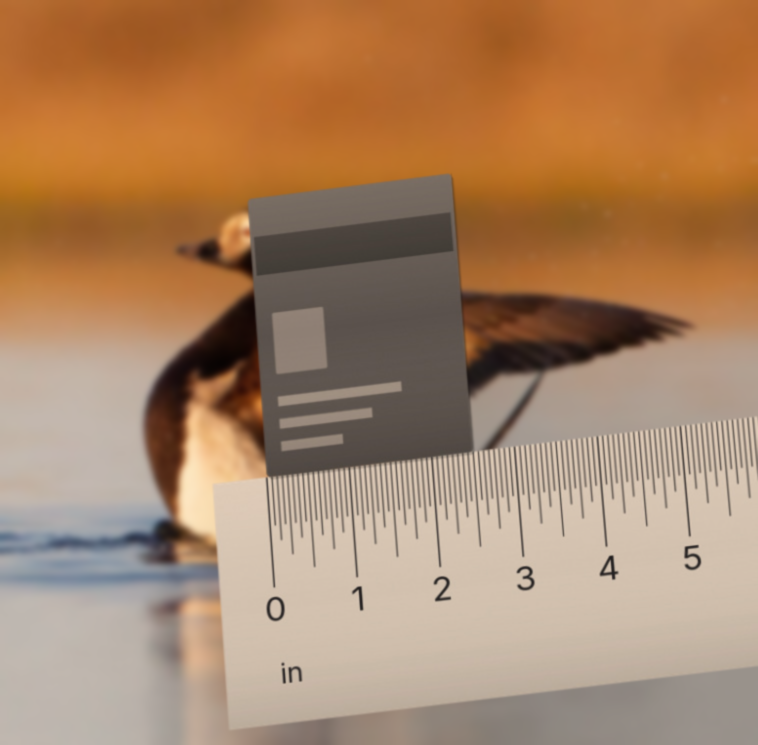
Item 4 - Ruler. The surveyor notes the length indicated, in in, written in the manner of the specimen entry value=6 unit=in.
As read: value=2.5 unit=in
